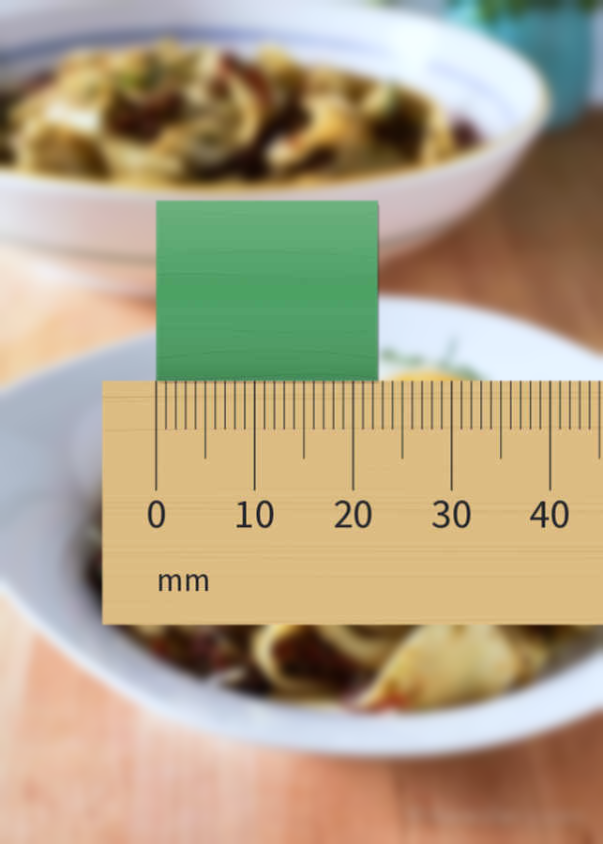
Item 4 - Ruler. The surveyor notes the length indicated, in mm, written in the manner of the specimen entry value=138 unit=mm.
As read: value=22.5 unit=mm
